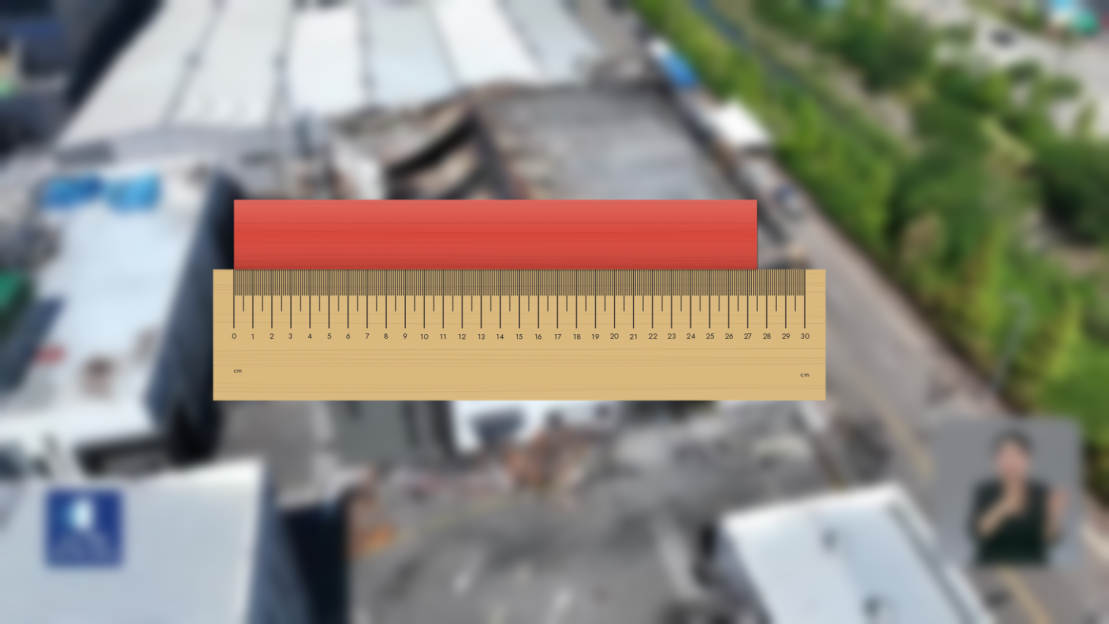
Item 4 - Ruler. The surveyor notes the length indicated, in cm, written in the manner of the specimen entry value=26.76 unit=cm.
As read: value=27.5 unit=cm
